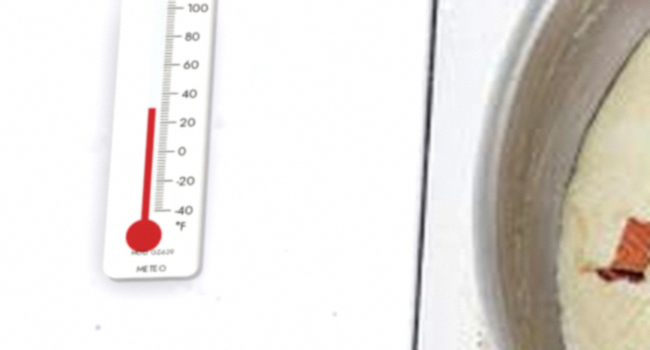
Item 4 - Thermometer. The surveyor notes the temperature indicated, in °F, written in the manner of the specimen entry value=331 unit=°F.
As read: value=30 unit=°F
